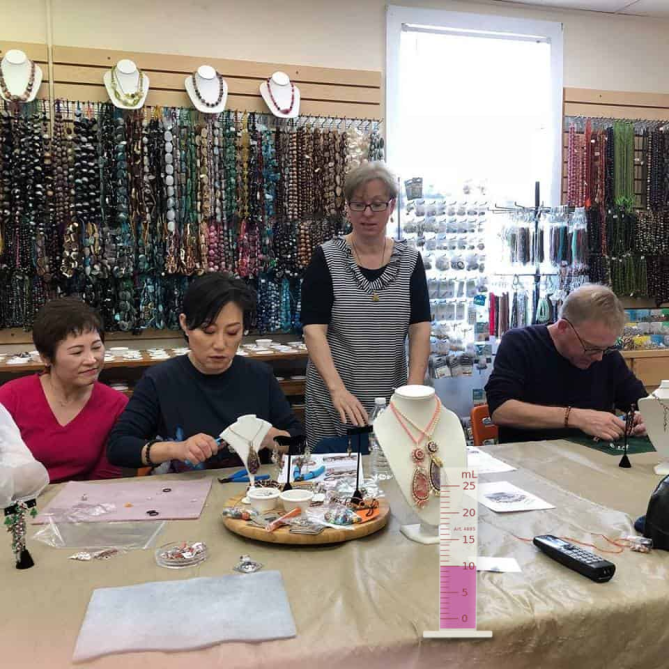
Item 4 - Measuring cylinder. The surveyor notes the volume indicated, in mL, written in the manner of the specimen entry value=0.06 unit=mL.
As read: value=10 unit=mL
